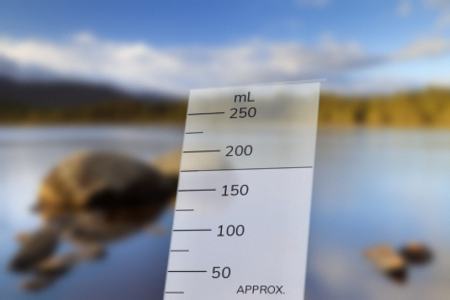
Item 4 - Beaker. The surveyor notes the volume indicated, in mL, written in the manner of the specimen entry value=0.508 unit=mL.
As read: value=175 unit=mL
